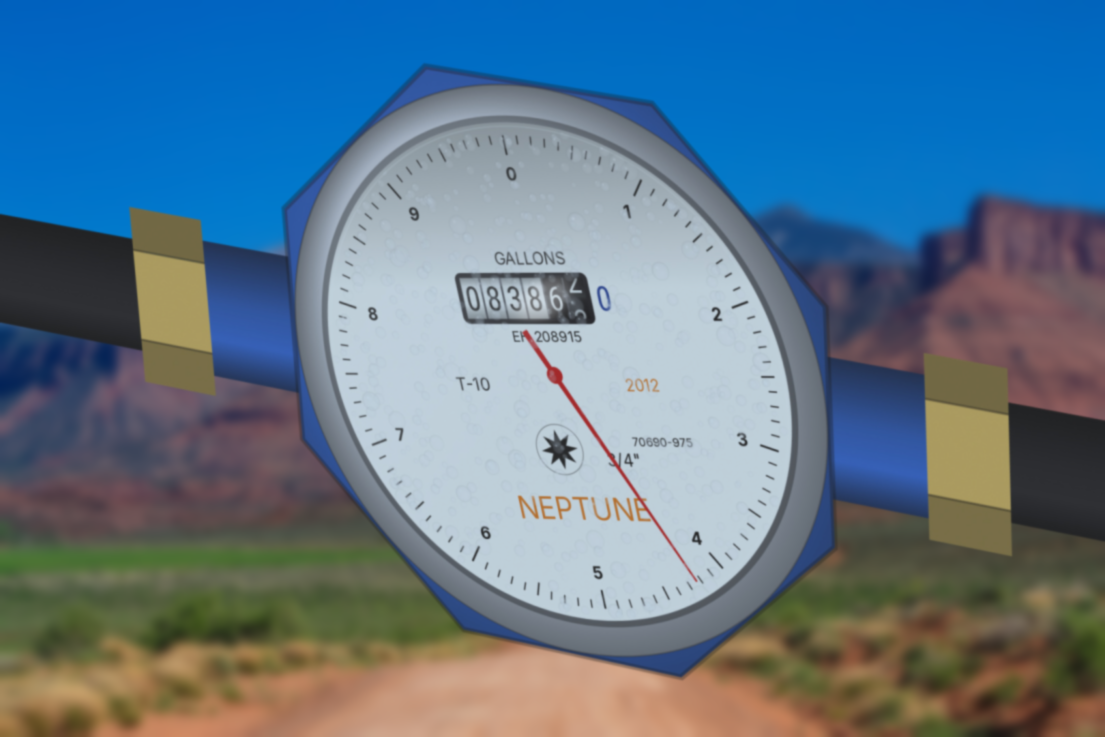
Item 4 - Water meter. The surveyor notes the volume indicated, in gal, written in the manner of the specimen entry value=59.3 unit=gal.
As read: value=838624.2 unit=gal
